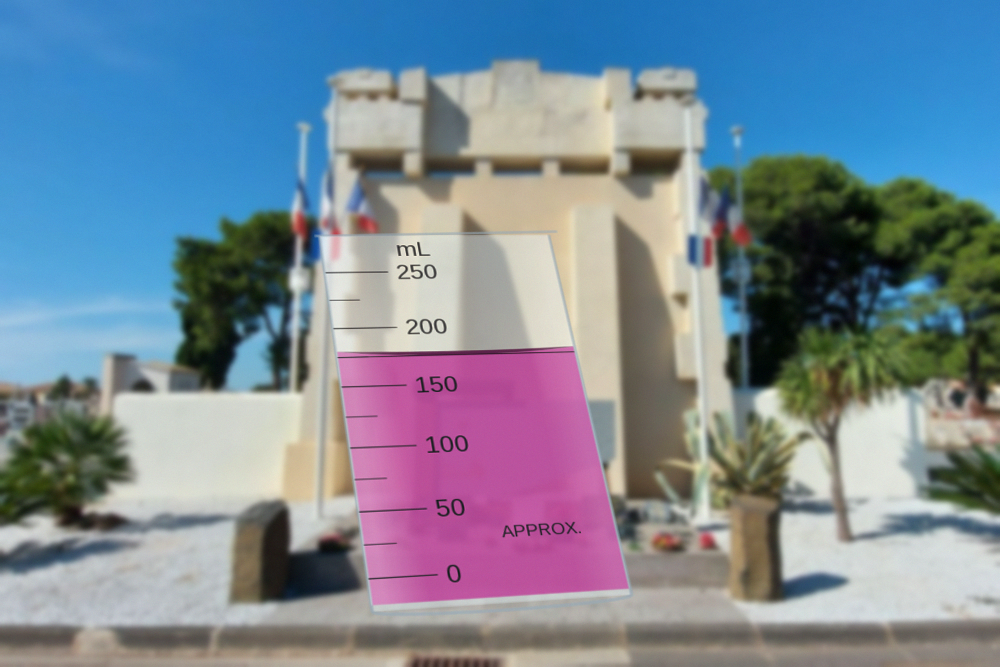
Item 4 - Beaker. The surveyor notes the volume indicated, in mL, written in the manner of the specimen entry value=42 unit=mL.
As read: value=175 unit=mL
